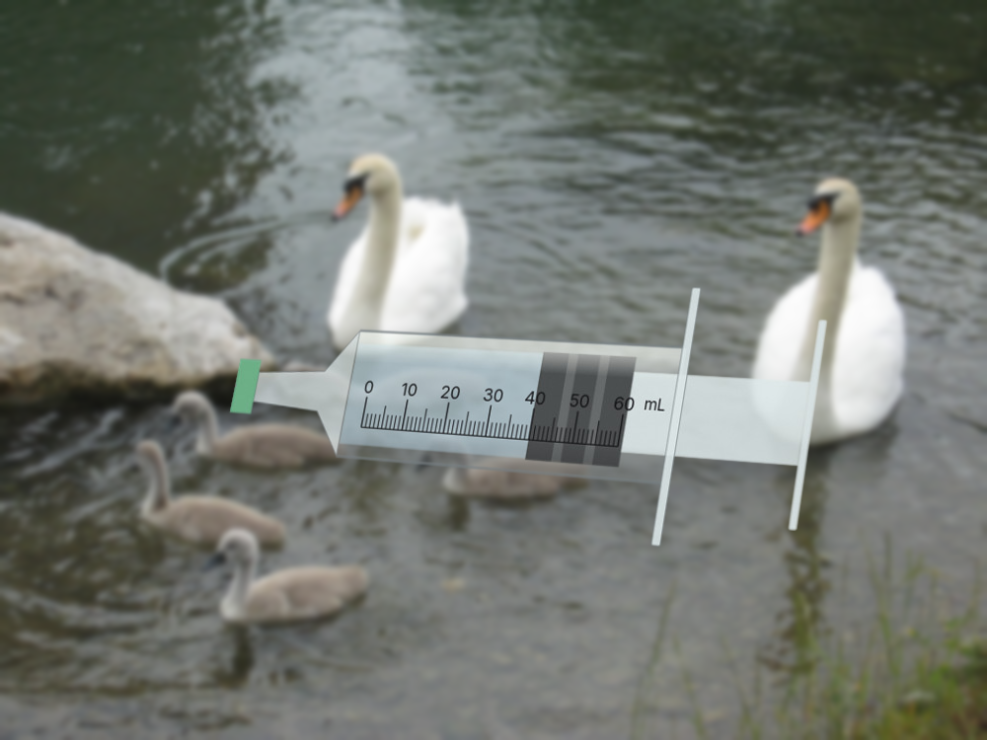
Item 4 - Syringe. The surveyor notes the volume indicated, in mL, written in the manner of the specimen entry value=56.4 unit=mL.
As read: value=40 unit=mL
